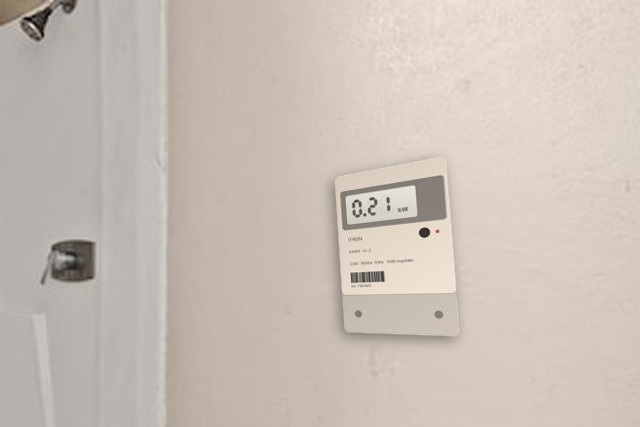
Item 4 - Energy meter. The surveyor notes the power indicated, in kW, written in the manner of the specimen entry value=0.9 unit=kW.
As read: value=0.21 unit=kW
